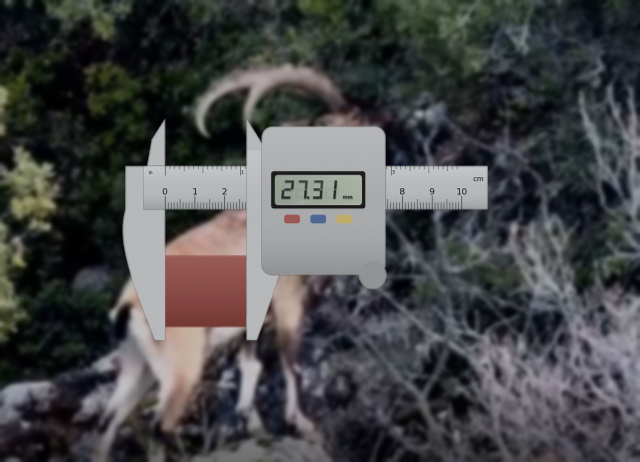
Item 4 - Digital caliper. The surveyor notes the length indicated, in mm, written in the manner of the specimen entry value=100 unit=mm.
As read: value=27.31 unit=mm
